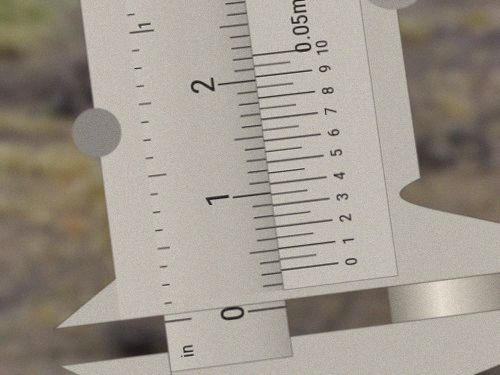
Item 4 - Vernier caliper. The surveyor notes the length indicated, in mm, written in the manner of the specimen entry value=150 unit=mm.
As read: value=3.2 unit=mm
